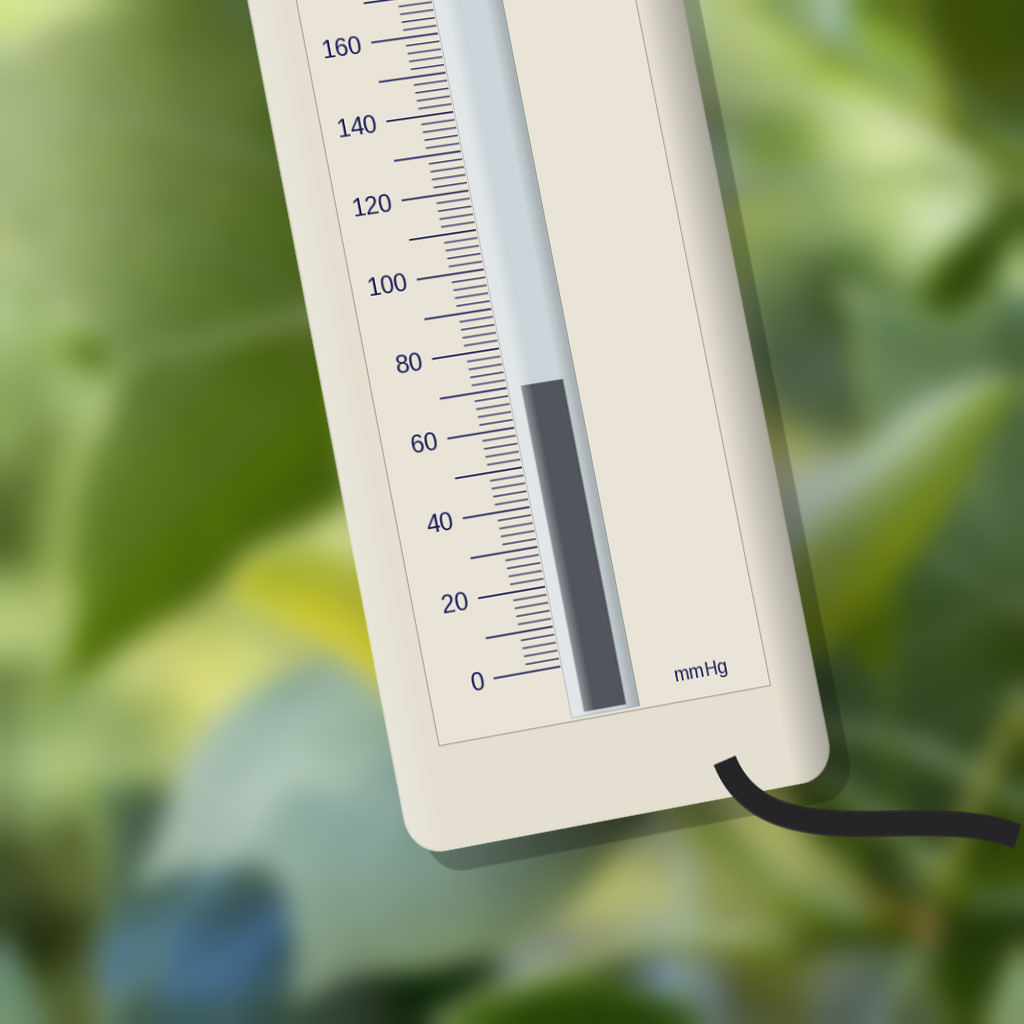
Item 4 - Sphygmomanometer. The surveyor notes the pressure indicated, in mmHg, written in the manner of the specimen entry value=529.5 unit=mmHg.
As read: value=70 unit=mmHg
